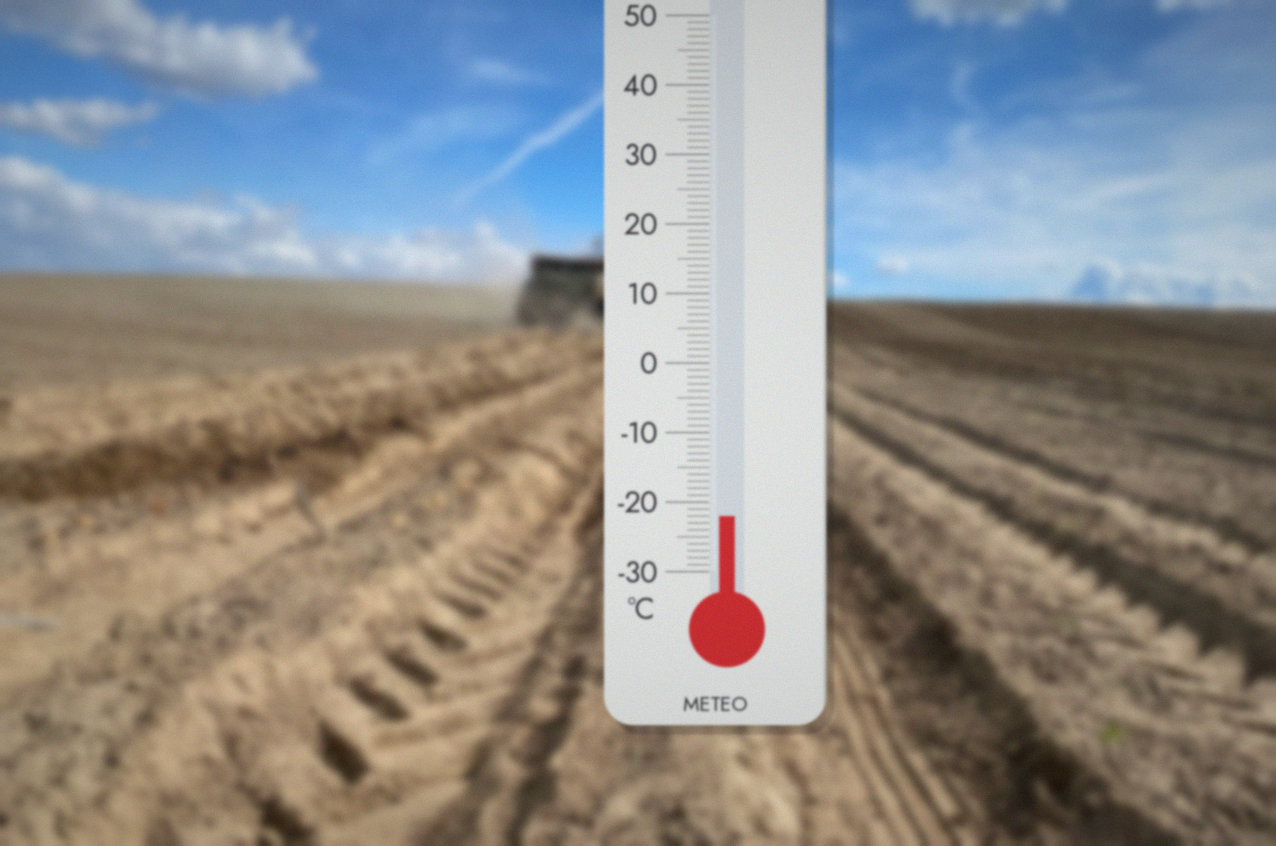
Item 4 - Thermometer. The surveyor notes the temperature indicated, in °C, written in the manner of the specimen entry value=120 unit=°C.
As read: value=-22 unit=°C
